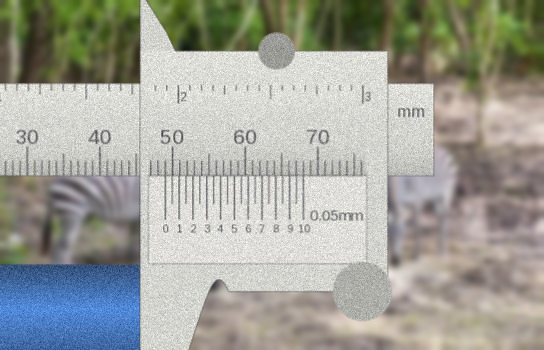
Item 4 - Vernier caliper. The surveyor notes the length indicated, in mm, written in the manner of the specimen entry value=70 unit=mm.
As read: value=49.0 unit=mm
